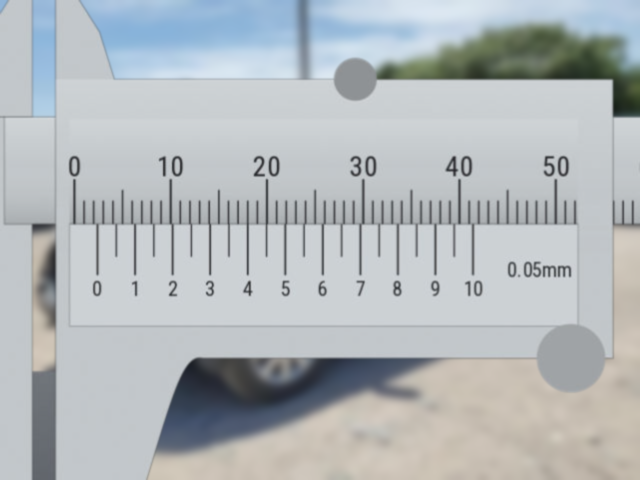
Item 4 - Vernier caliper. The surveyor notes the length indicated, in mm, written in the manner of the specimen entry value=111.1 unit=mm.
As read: value=2.4 unit=mm
